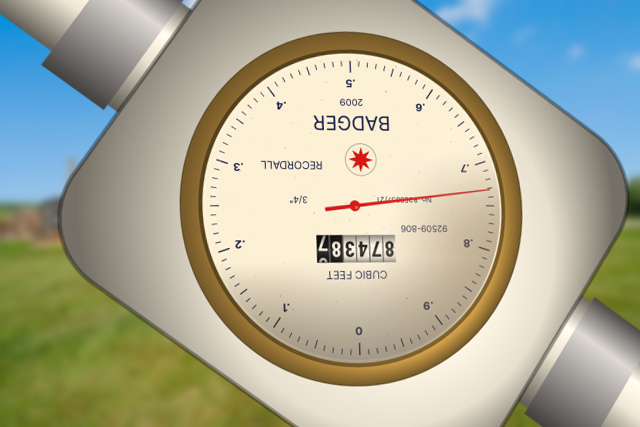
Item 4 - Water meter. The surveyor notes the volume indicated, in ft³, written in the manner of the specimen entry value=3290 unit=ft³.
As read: value=874386.73 unit=ft³
